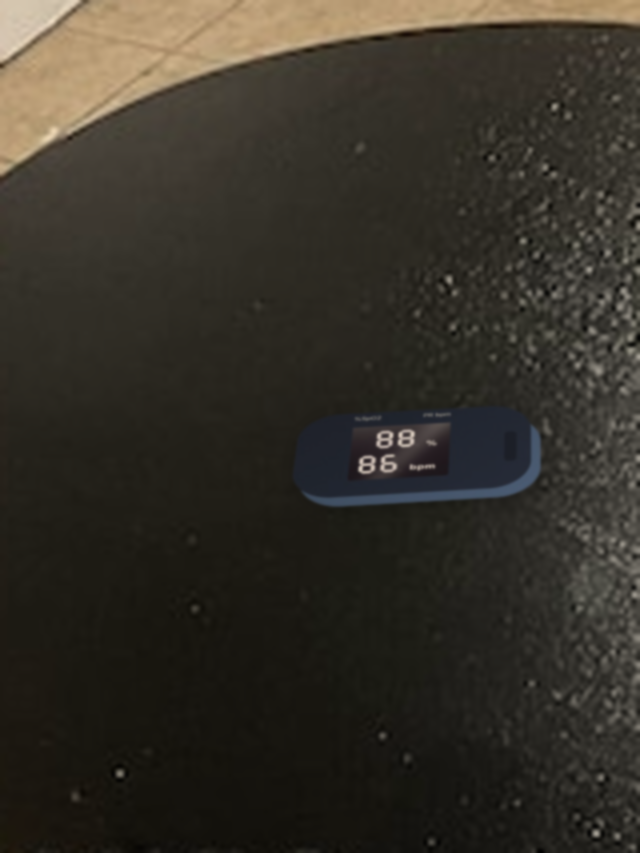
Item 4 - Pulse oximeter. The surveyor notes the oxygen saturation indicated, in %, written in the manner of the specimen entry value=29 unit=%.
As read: value=88 unit=%
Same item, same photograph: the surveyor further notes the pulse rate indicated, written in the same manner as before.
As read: value=86 unit=bpm
